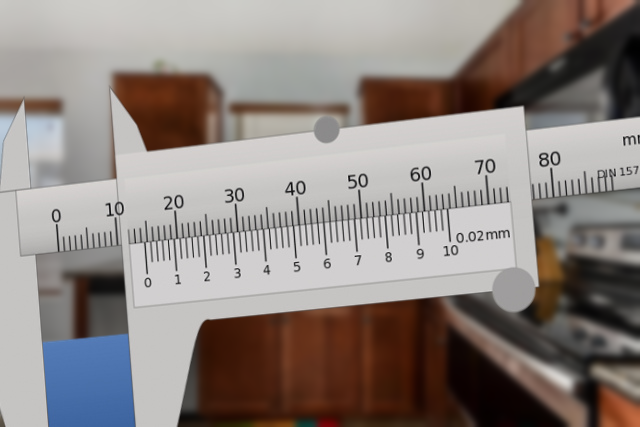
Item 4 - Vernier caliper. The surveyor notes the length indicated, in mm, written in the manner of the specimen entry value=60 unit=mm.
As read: value=14.6 unit=mm
